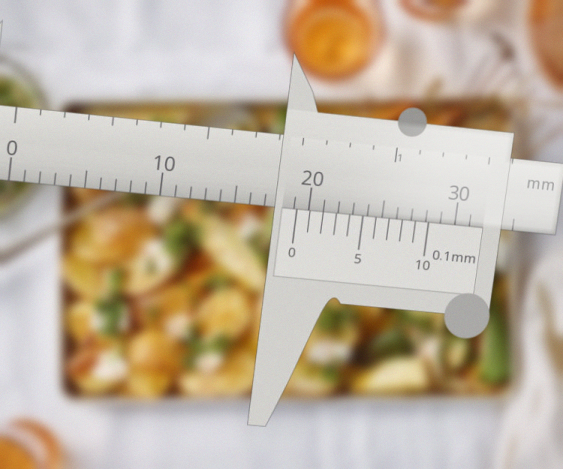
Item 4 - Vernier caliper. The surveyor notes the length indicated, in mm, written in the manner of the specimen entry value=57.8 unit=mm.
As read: value=19.2 unit=mm
